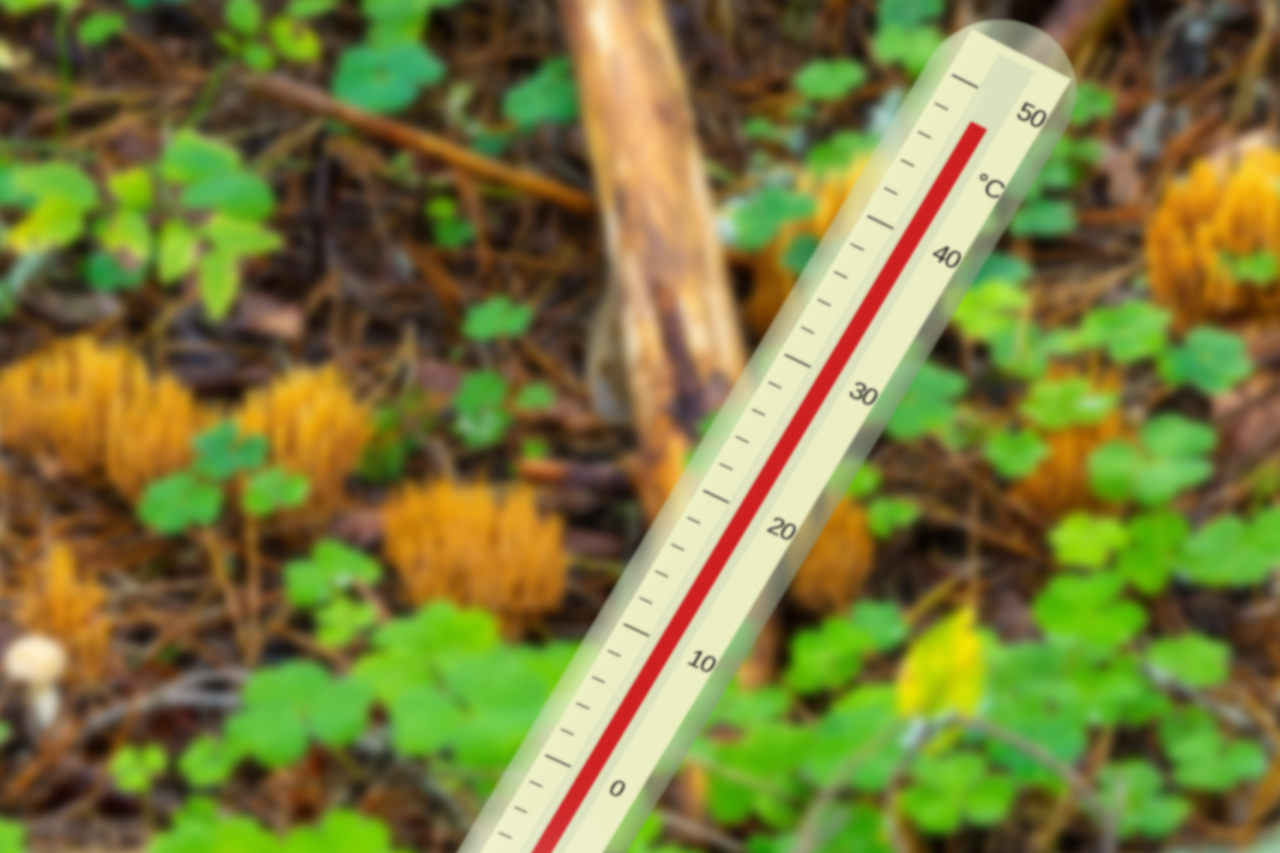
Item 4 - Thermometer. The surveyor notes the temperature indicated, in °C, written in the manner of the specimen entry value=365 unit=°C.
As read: value=48 unit=°C
